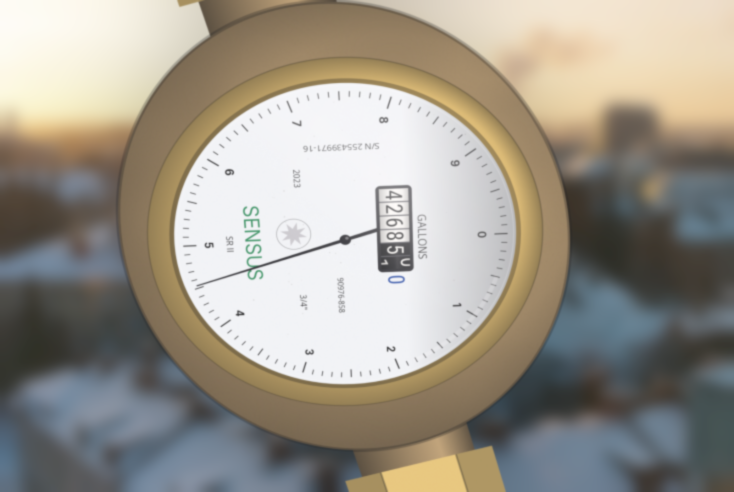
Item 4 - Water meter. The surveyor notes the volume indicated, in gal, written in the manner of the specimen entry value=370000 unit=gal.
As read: value=4268504.5 unit=gal
